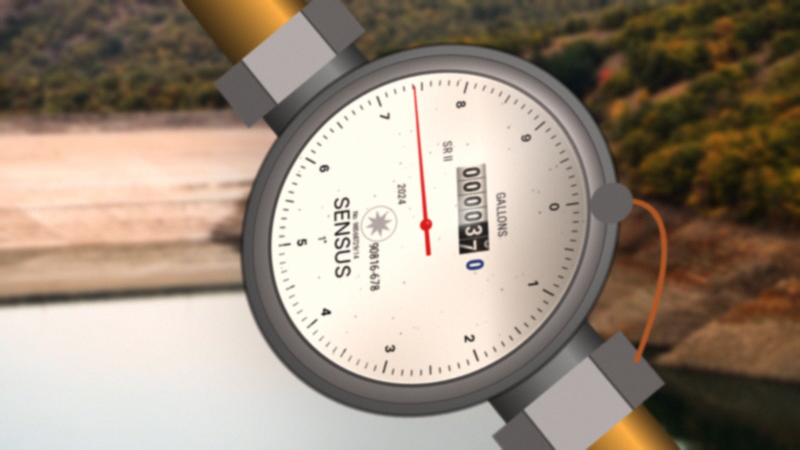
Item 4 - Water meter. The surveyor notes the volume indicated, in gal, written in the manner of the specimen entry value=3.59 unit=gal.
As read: value=367.4 unit=gal
